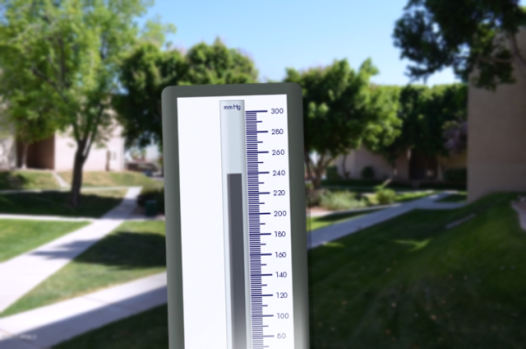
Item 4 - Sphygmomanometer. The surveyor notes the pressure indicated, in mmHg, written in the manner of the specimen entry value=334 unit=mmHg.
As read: value=240 unit=mmHg
